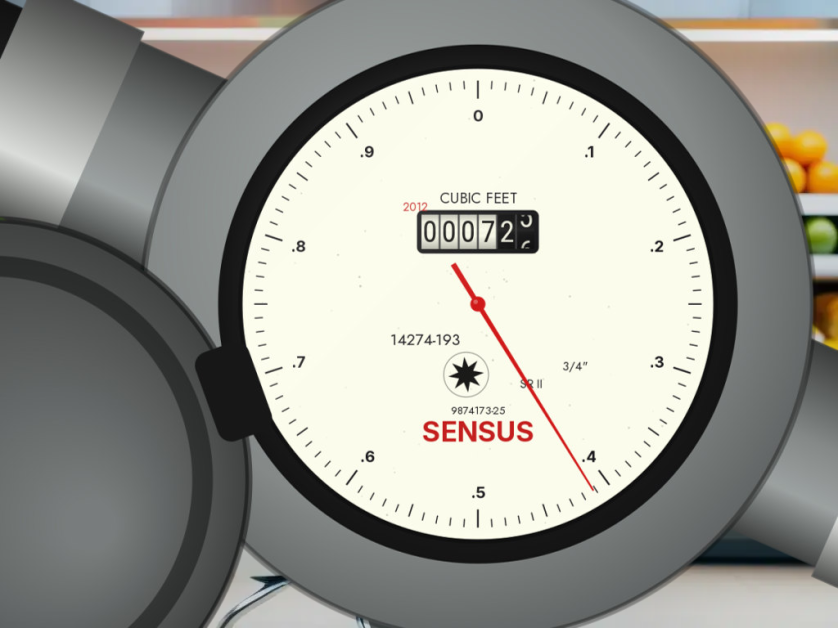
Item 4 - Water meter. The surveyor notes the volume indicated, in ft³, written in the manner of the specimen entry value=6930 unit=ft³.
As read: value=725.41 unit=ft³
